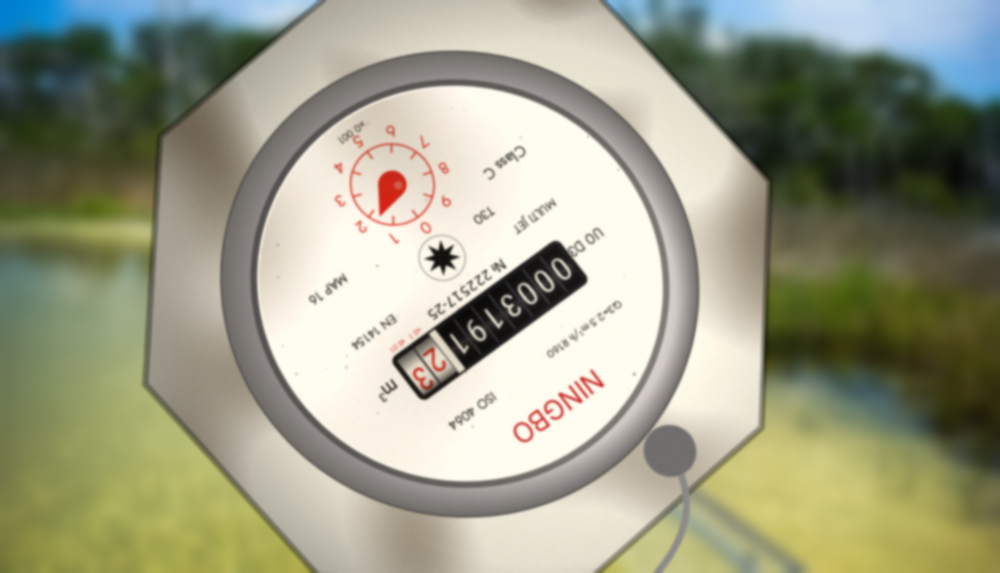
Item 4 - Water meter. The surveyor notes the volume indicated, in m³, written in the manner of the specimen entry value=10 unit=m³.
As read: value=3191.231 unit=m³
